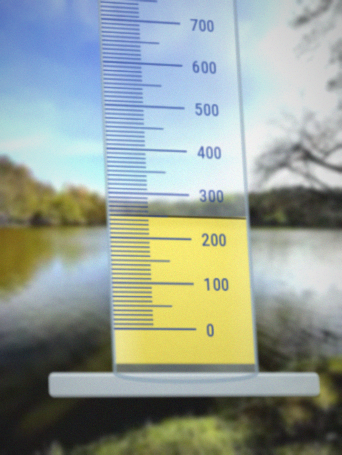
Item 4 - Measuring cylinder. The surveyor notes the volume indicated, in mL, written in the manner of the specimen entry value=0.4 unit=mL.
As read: value=250 unit=mL
